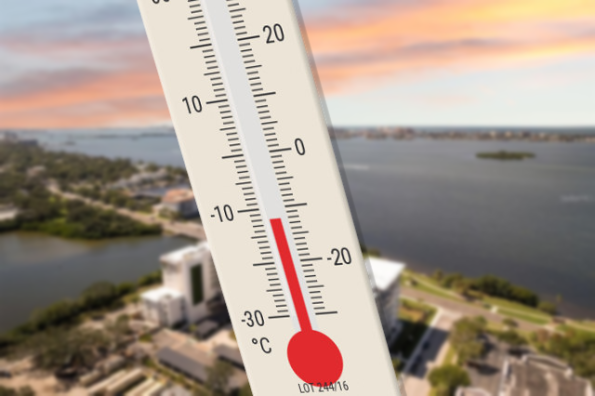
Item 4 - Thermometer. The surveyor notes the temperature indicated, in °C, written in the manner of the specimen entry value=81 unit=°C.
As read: value=-12 unit=°C
